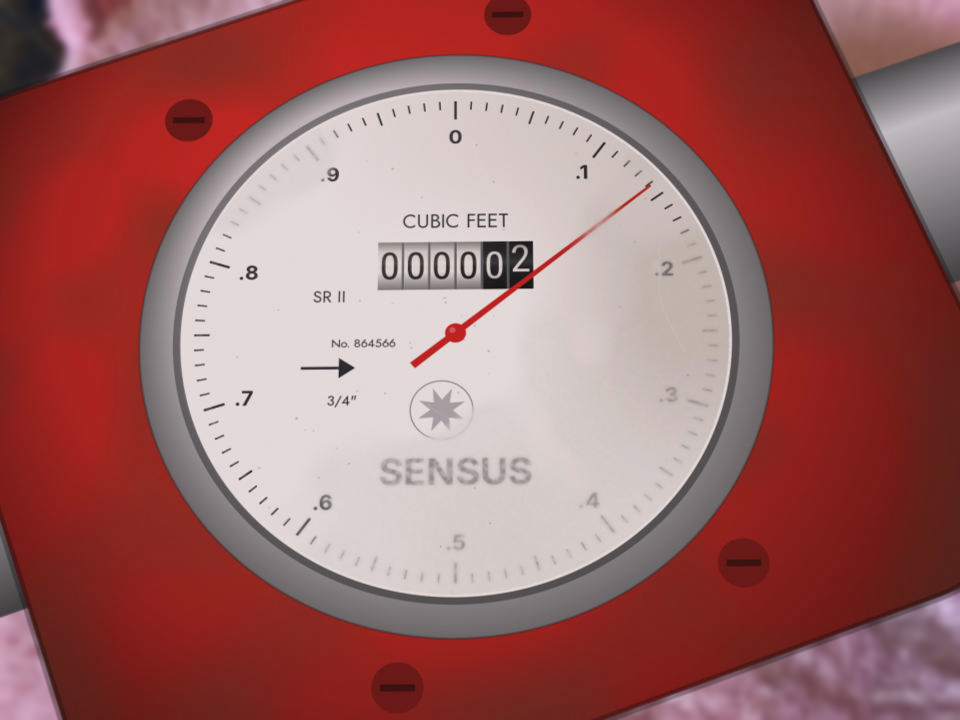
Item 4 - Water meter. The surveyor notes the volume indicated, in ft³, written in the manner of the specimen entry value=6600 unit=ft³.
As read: value=2.14 unit=ft³
